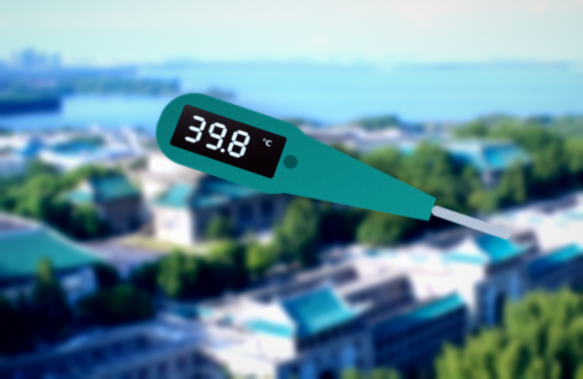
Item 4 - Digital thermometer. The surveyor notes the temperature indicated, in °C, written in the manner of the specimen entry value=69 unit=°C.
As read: value=39.8 unit=°C
